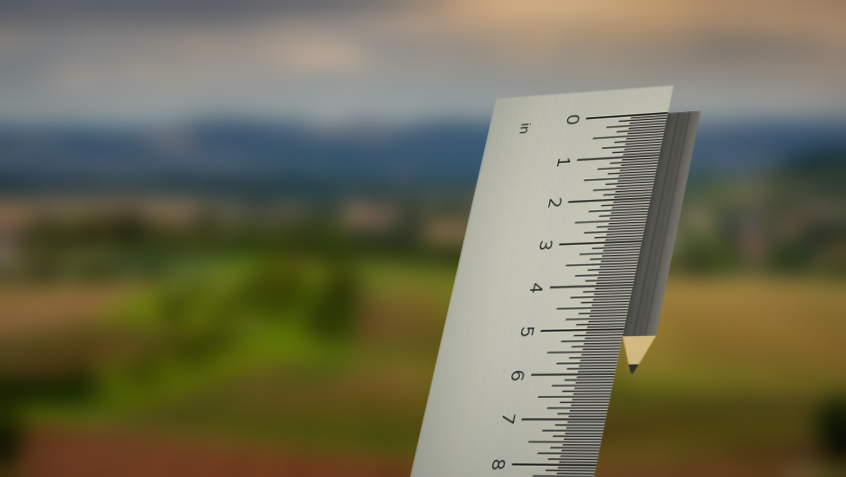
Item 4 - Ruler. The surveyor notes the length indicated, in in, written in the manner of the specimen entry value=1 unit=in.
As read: value=6 unit=in
